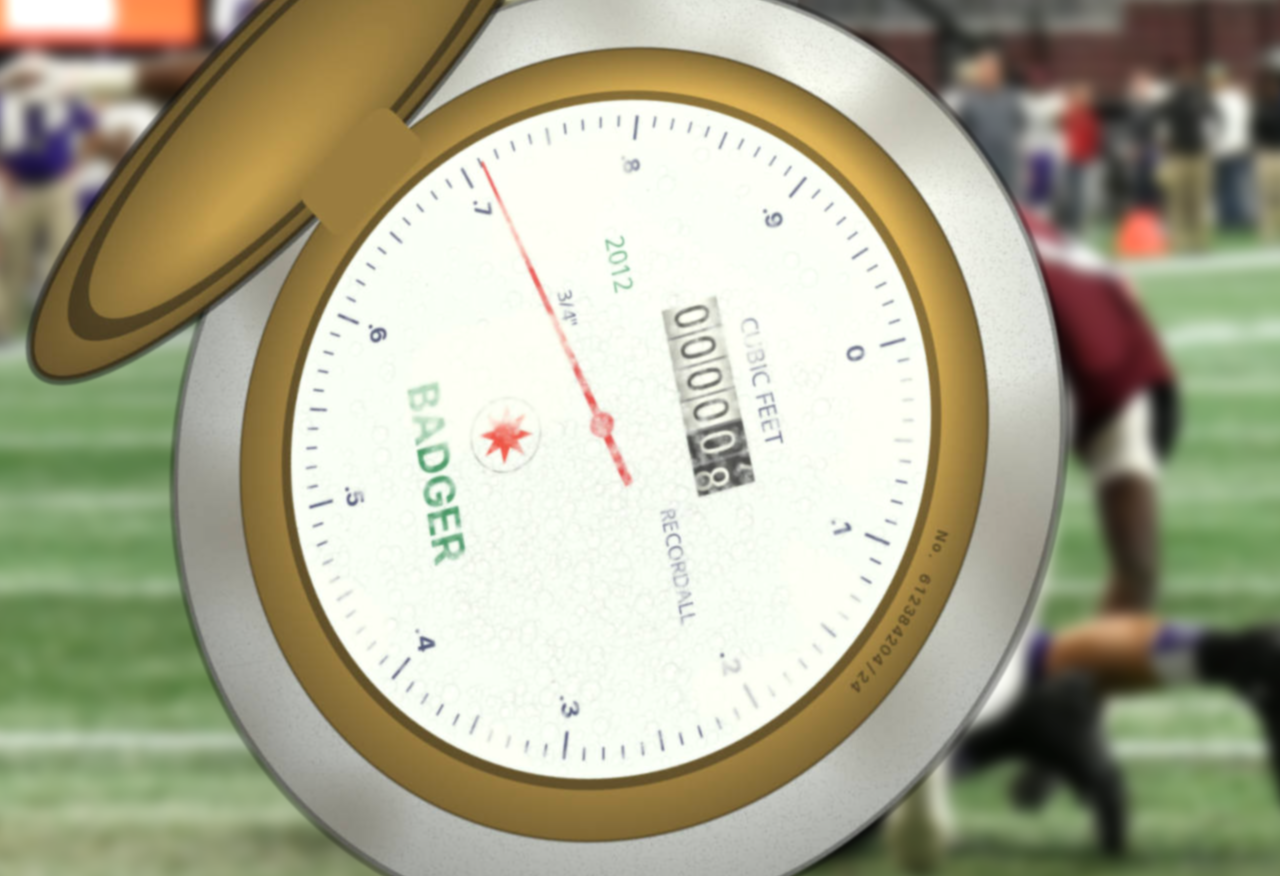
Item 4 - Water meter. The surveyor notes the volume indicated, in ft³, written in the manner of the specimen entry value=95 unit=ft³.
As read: value=7.71 unit=ft³
